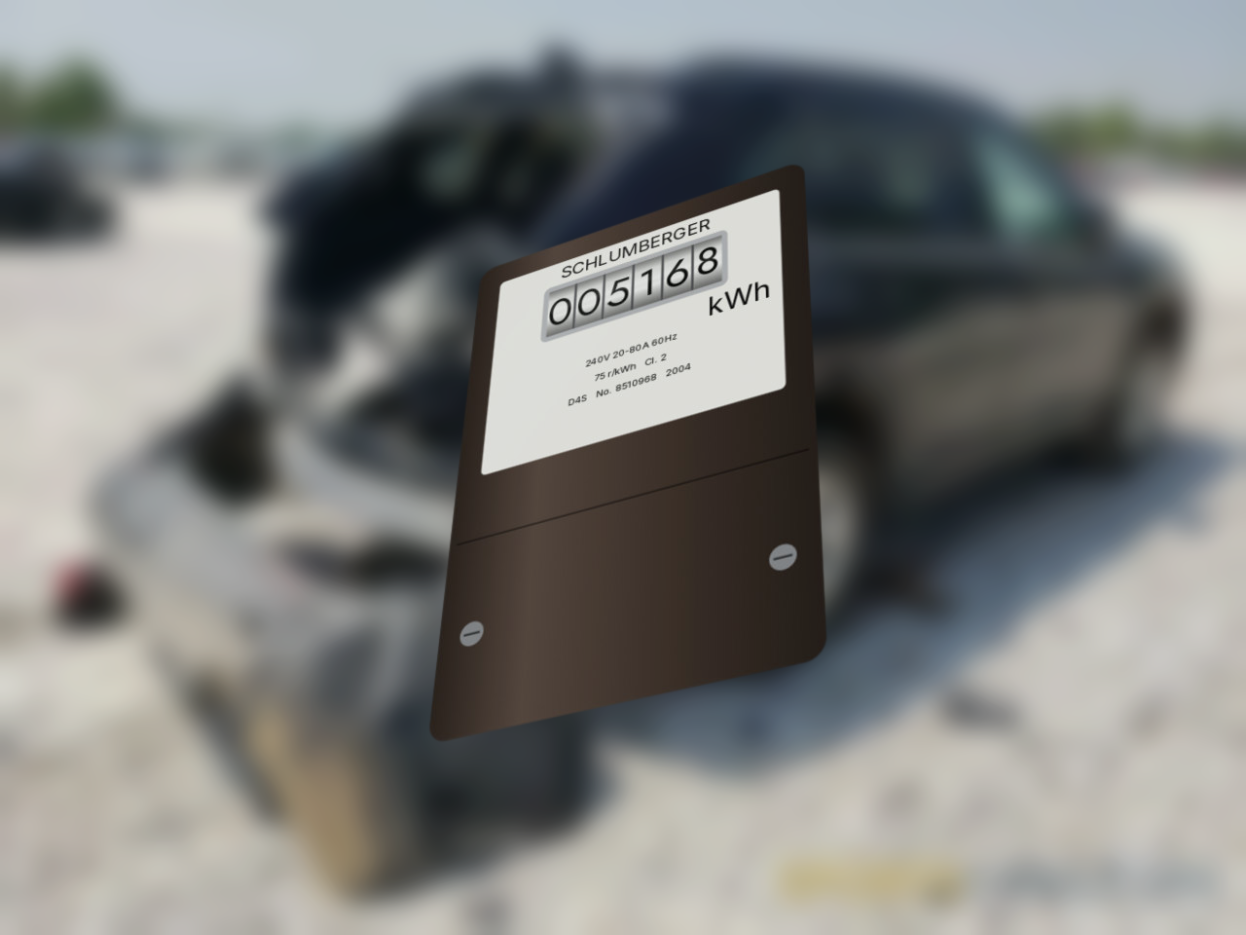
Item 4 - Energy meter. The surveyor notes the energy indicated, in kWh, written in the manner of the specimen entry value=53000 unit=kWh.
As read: value=5168 unit=kWh
